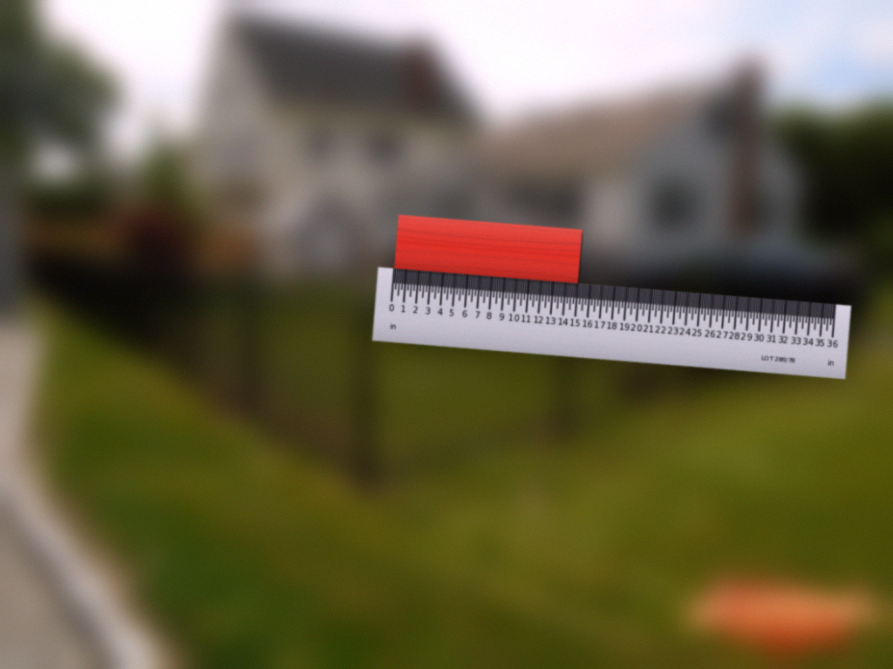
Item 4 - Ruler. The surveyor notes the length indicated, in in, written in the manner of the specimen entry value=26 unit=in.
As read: value=15 unit=in
